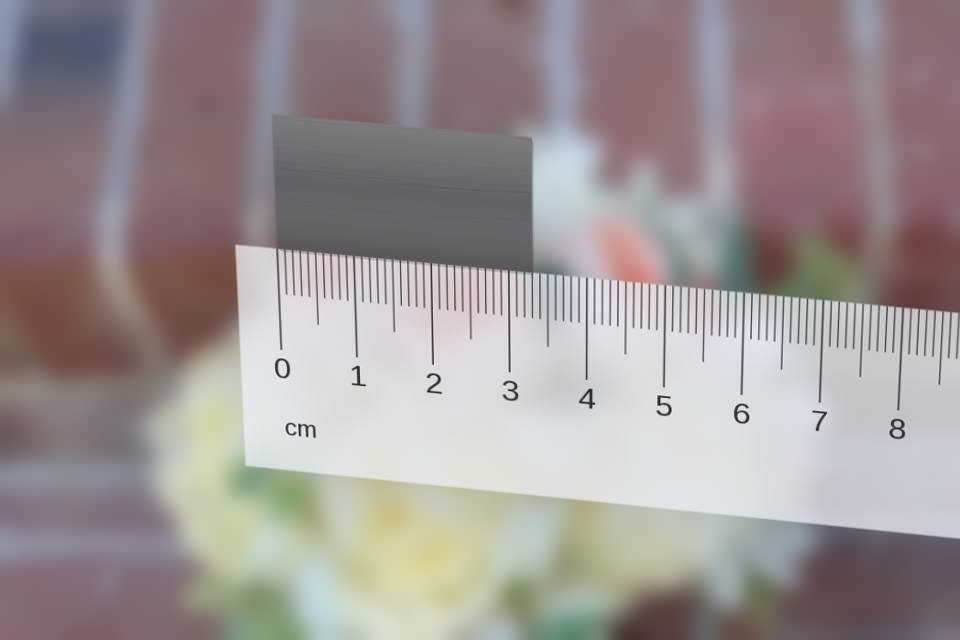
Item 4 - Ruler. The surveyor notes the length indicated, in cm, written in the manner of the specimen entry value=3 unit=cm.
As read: value=3.3 unit=cm
